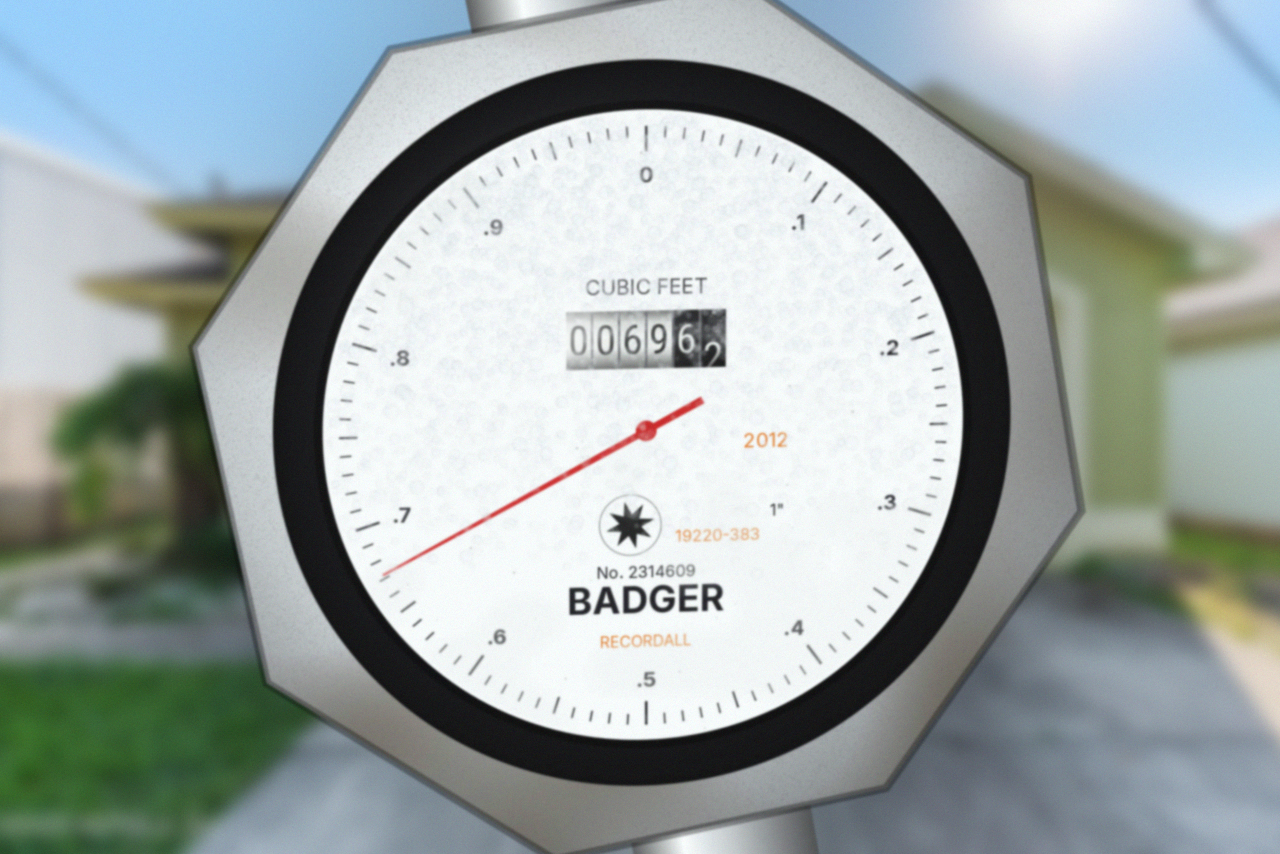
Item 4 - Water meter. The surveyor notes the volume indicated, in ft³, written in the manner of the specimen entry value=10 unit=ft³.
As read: value=6961.67 unit=ft³
